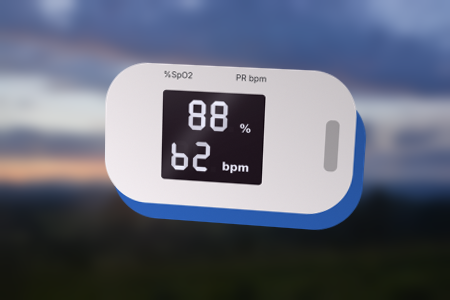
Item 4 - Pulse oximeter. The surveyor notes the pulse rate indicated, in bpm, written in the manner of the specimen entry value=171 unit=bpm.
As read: value=62 unit=bpm
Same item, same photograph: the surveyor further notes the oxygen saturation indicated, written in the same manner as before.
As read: value=88 unit=%
